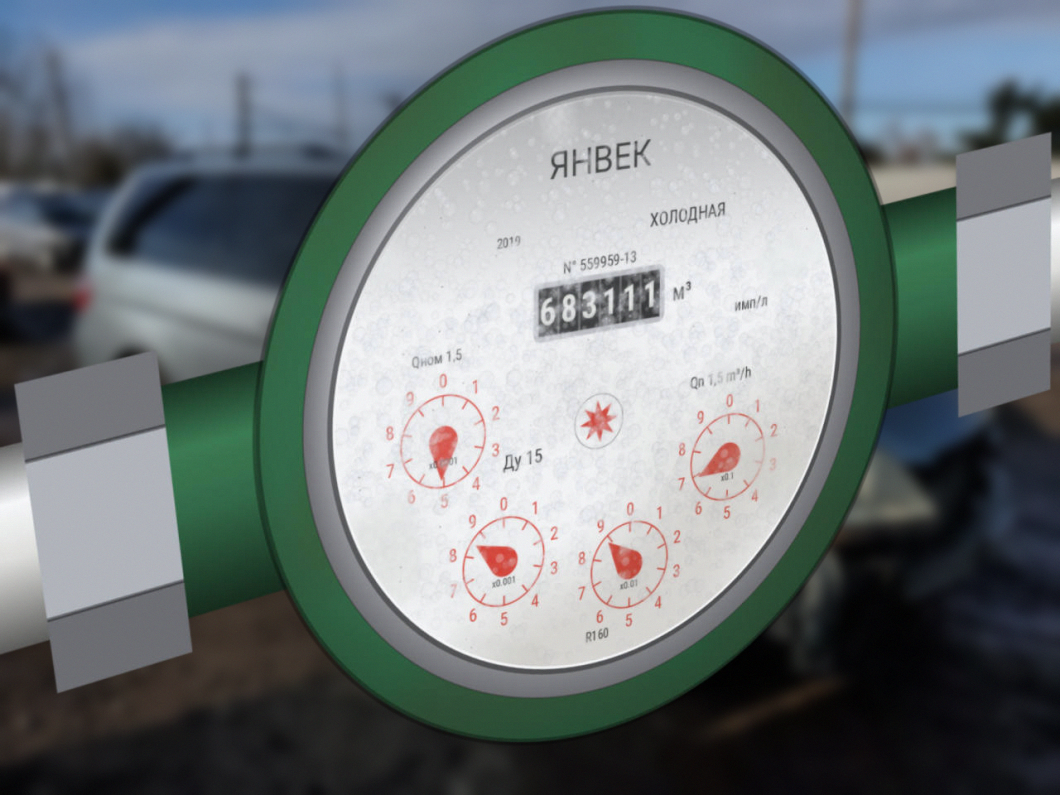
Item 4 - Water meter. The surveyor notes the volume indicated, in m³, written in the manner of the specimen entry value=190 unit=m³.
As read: value=683111.6885 unit=m³
